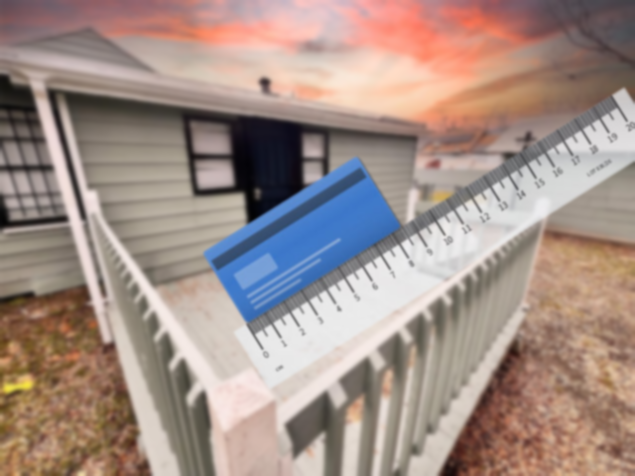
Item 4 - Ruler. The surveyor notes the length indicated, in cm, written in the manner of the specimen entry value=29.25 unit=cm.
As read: value=8.5 unit=cm
